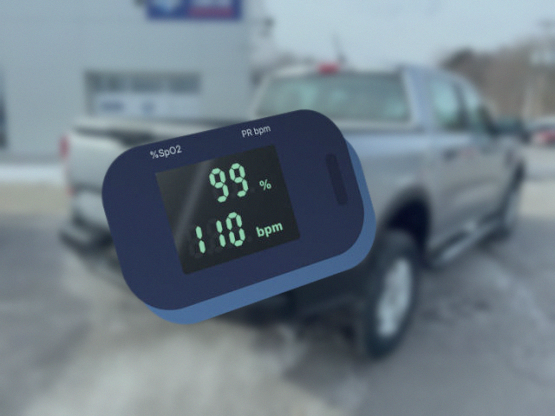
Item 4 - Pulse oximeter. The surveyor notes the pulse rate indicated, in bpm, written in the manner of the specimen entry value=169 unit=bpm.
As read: value=110 unit=bpm
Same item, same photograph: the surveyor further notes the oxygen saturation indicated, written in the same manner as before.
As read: value=99 unit=%
